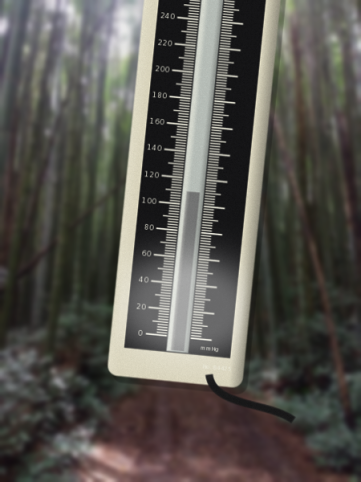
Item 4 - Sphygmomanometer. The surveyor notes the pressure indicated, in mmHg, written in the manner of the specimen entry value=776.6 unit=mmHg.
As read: value=110 unit=mmHg
